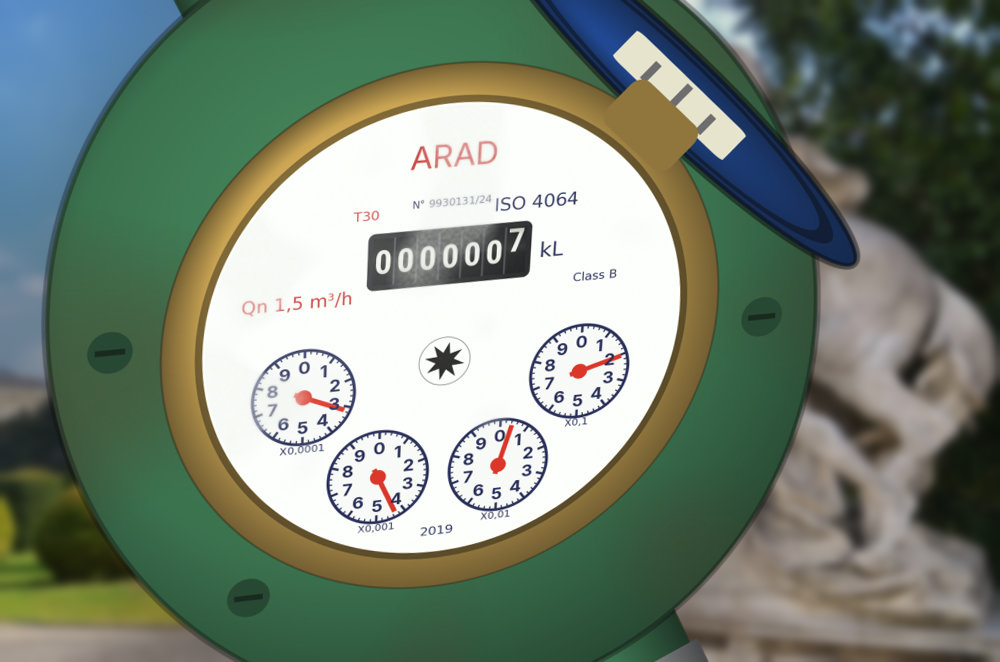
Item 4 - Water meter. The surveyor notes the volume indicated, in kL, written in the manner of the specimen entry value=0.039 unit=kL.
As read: value=7.2043 unit=kL
